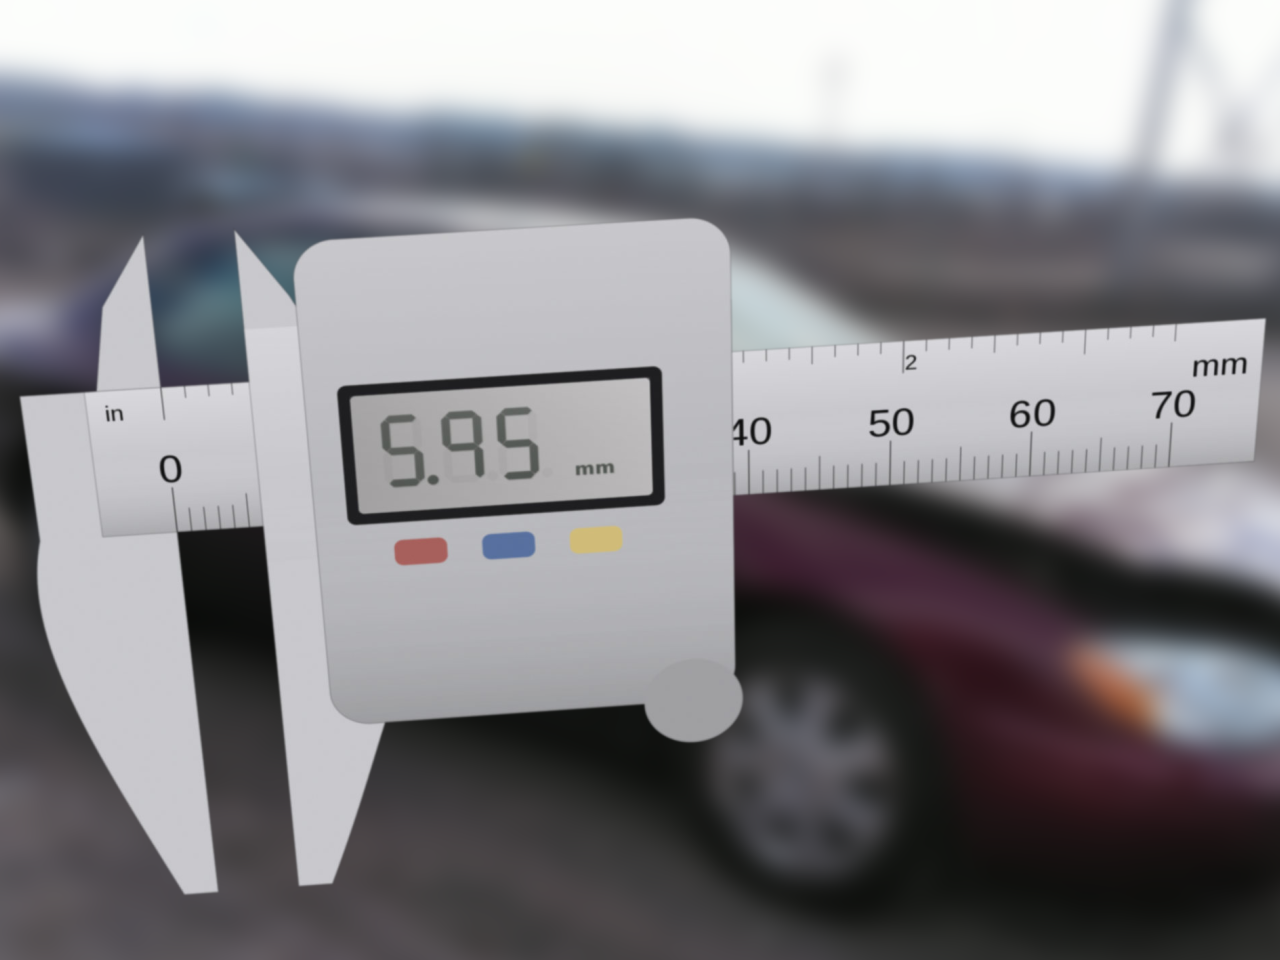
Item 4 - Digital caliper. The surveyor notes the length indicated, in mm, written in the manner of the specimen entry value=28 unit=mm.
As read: value=5.95 unit=mm
